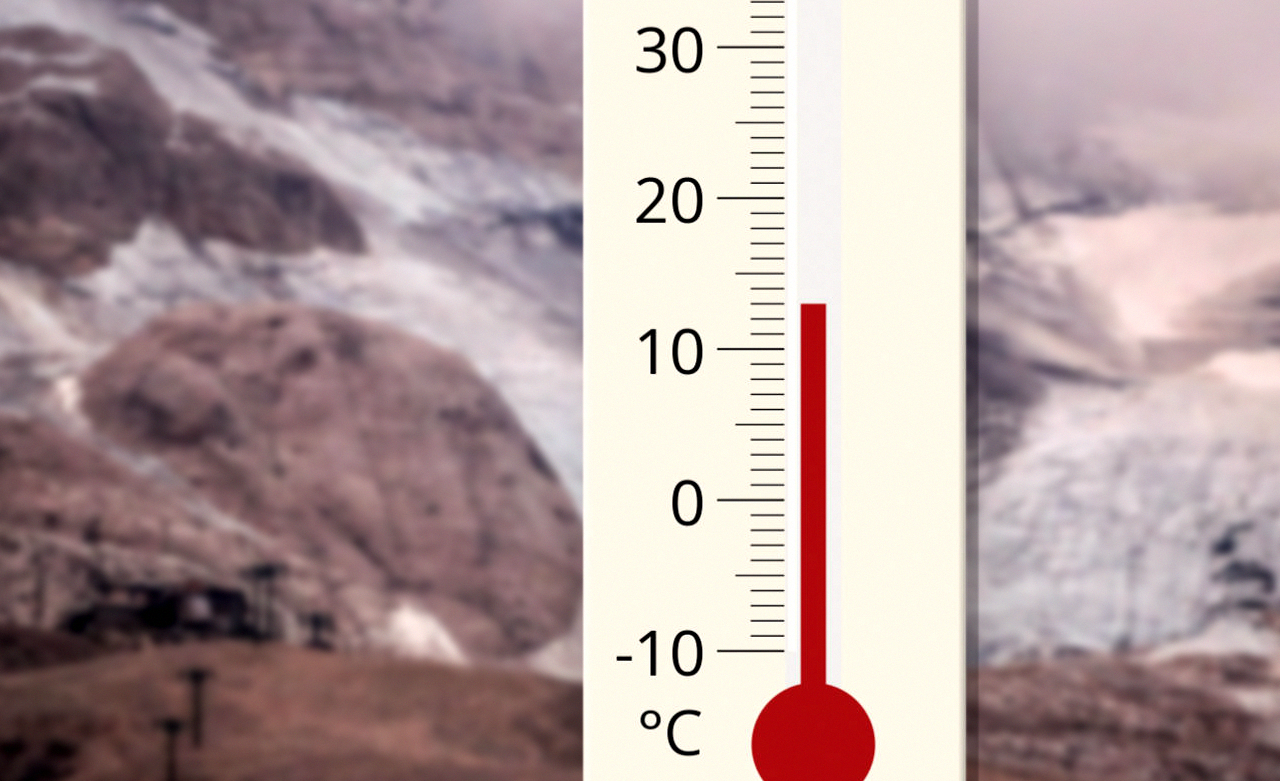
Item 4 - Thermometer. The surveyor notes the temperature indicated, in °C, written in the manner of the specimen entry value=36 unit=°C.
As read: value=13 unit=°C
